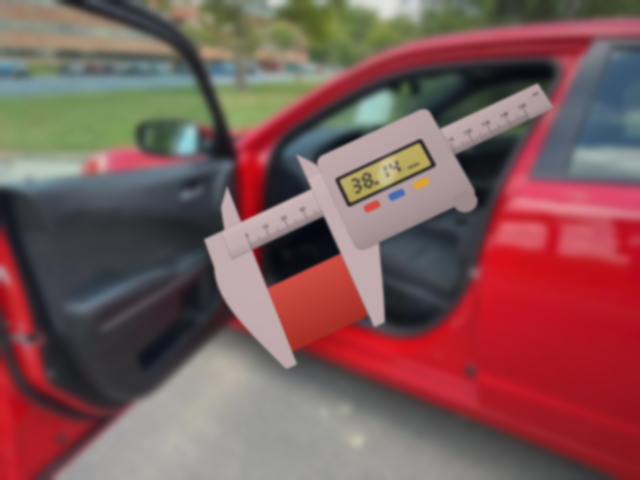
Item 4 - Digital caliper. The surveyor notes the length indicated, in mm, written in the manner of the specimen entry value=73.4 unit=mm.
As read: value=38.14 unit=mm
